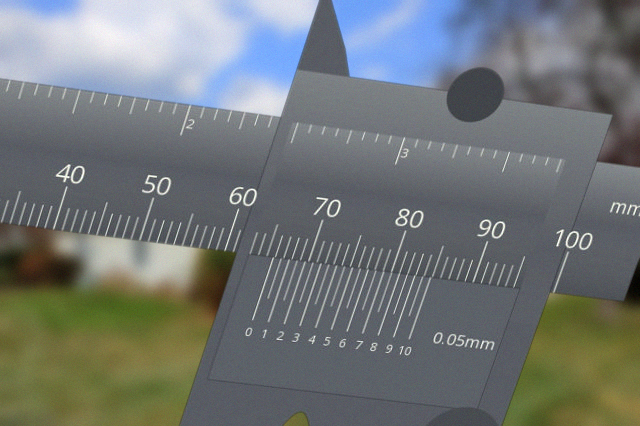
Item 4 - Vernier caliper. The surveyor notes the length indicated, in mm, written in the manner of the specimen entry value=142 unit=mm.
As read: value=65.8 unit=mm
